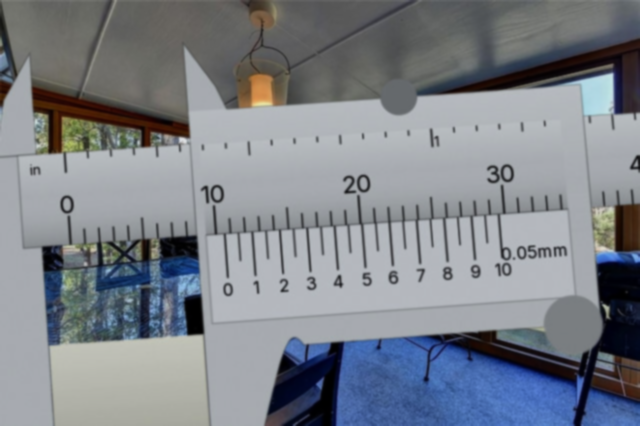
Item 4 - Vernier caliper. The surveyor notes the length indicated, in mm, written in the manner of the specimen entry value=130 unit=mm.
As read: value=10.6 unit=mm
